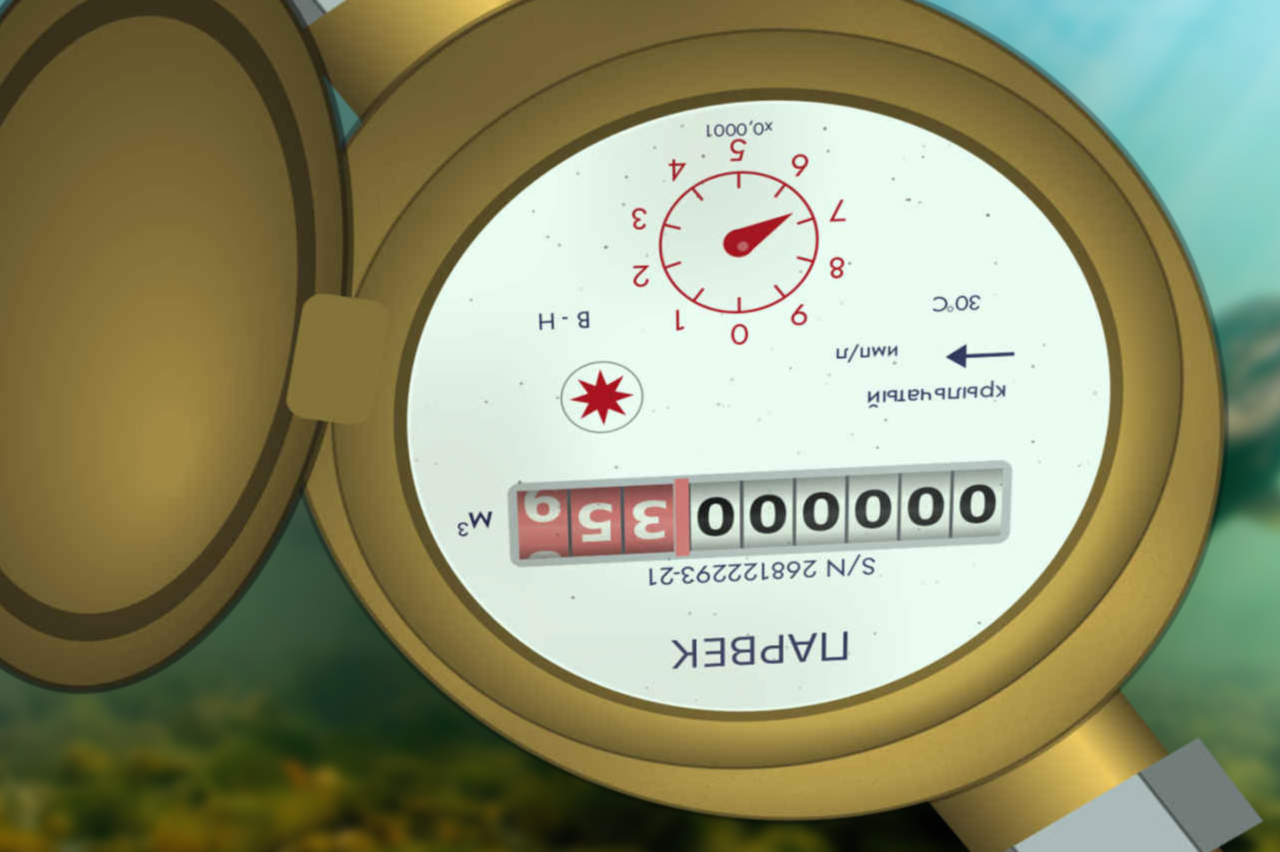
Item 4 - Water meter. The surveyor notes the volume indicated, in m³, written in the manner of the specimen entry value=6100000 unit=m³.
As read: value=0.3586 unit=m³
